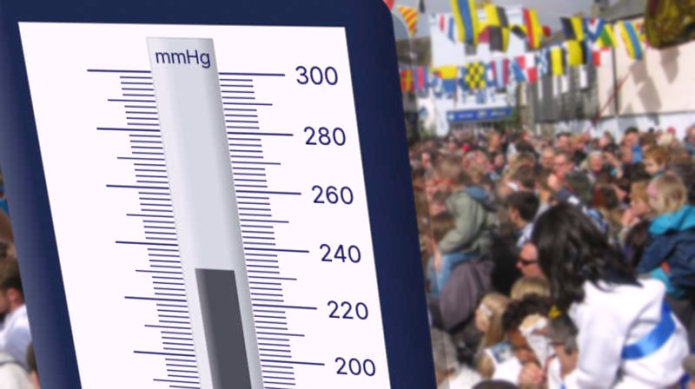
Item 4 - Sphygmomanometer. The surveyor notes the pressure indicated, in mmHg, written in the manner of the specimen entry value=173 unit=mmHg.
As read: value=232 unit=mmHg
